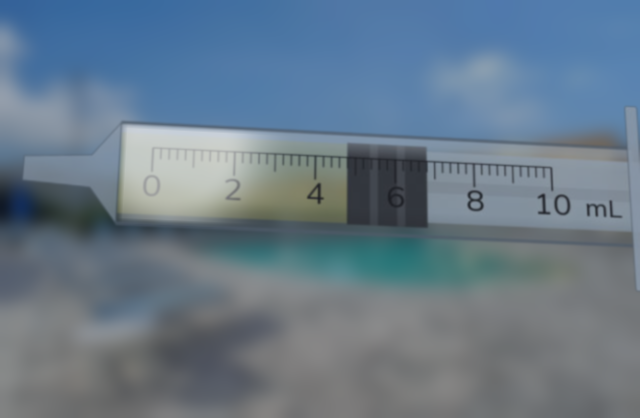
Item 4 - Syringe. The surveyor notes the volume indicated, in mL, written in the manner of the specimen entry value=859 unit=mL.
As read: value=4.8 unit=mL
